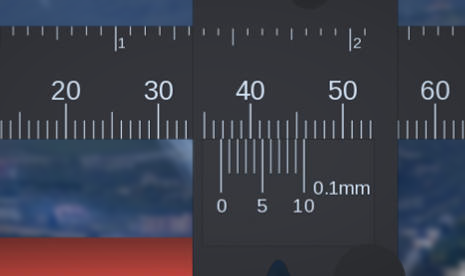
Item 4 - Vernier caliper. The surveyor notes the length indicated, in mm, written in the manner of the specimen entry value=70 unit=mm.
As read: value=36.8 unit=mm
